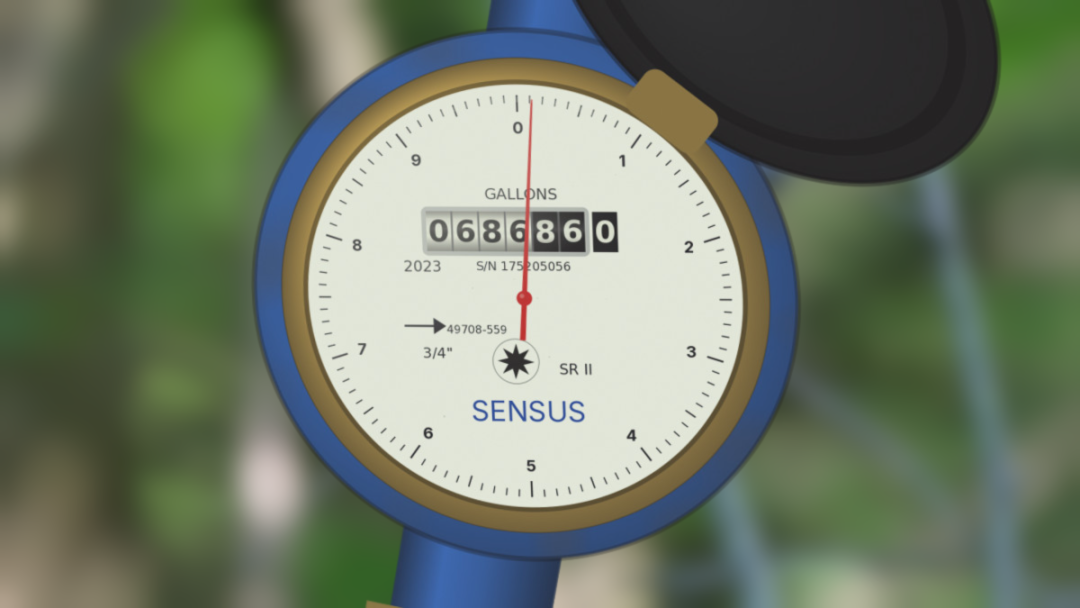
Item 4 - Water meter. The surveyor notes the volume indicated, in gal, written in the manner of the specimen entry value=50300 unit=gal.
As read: value=686860.1 unit=gal
